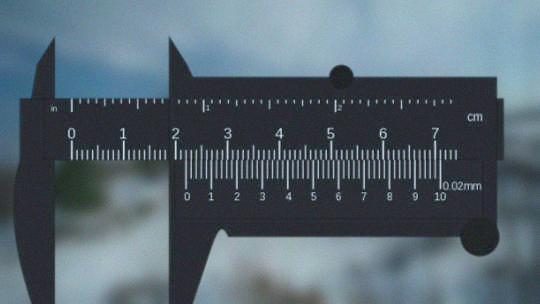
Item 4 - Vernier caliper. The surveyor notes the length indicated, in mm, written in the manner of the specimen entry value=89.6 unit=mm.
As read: value=22.0 unit=mm
